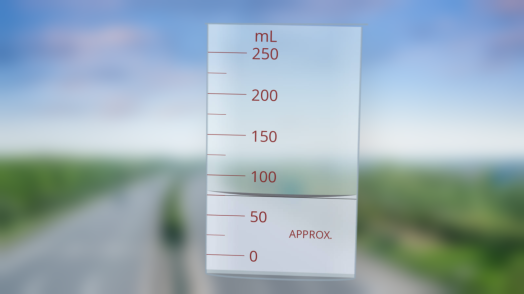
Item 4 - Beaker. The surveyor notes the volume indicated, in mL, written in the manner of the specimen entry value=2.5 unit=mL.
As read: value=75 unit=mL
